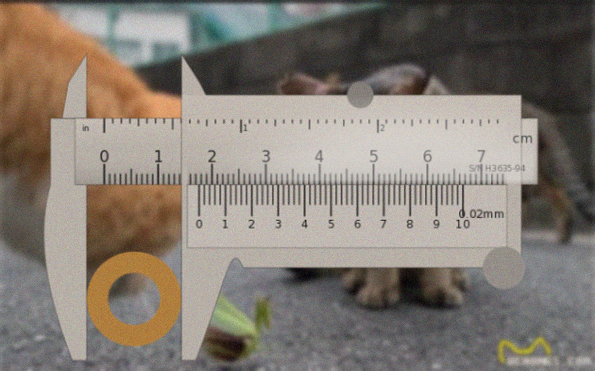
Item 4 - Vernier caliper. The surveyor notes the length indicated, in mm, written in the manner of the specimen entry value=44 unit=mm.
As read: value=17.6 unit=mm
